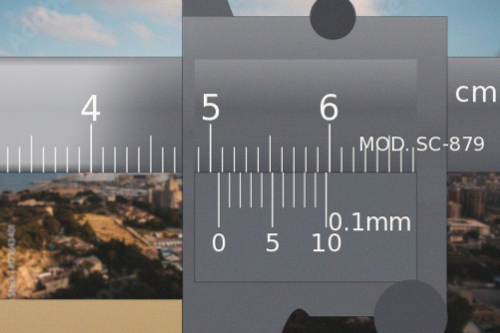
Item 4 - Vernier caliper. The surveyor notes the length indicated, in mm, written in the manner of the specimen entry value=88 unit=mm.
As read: value=50.7 unit=mm
